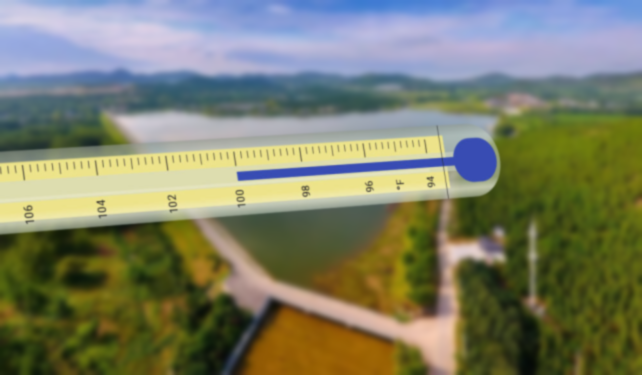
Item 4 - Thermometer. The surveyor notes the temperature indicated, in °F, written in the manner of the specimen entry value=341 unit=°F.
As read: value=100 unit=°F
